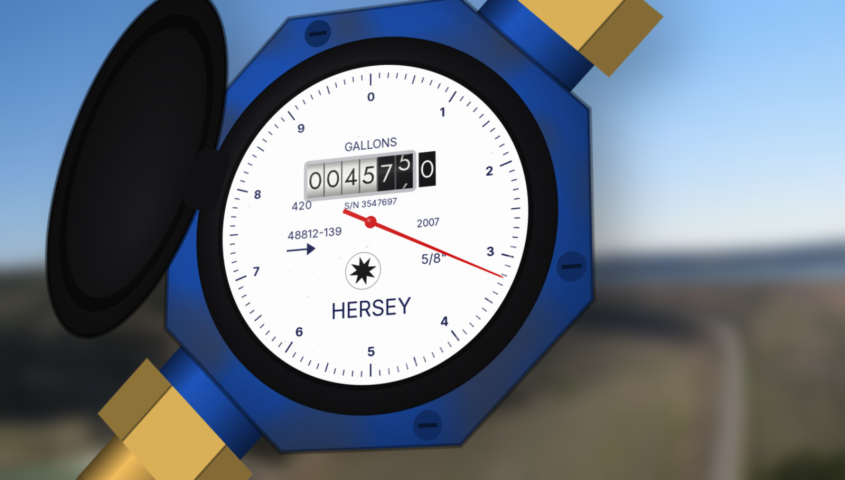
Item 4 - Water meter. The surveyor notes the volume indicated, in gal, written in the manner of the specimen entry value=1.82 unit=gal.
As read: value=45753.2 unit=gal
